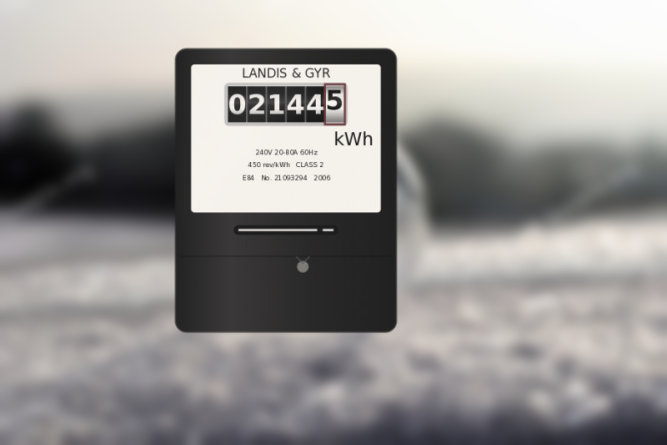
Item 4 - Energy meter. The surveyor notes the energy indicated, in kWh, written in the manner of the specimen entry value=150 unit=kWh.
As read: value=2144.5 unit=kWh
